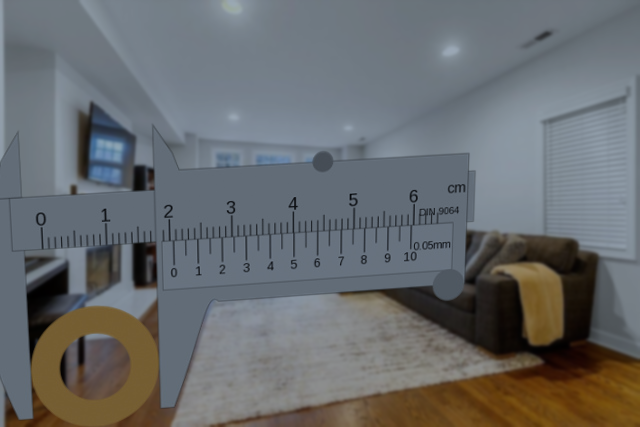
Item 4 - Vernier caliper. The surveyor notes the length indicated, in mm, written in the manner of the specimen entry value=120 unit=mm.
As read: value=20.6 unit=mm
